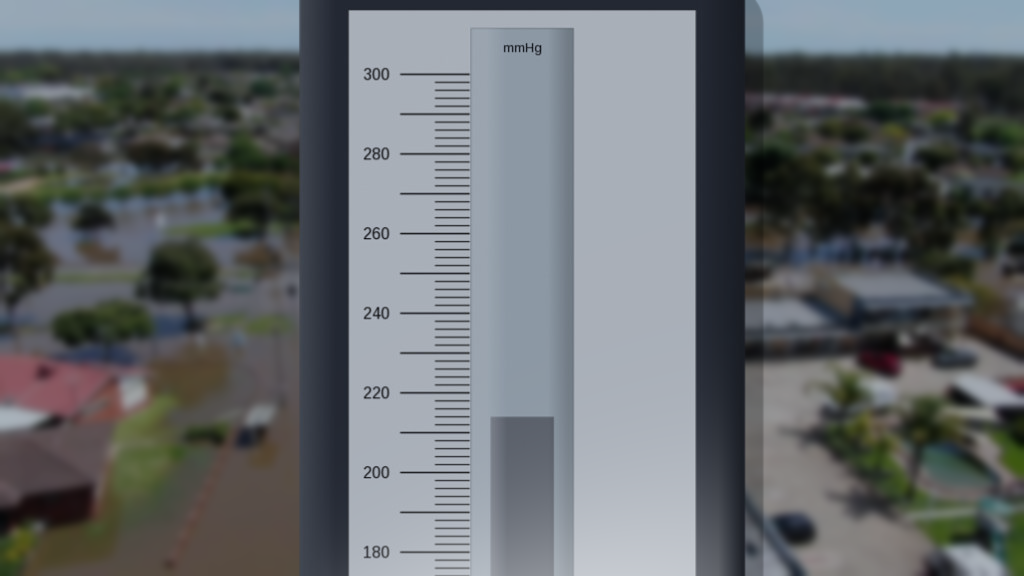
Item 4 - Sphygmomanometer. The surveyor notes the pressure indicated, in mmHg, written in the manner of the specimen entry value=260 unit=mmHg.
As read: value=214 unit=mmHg
